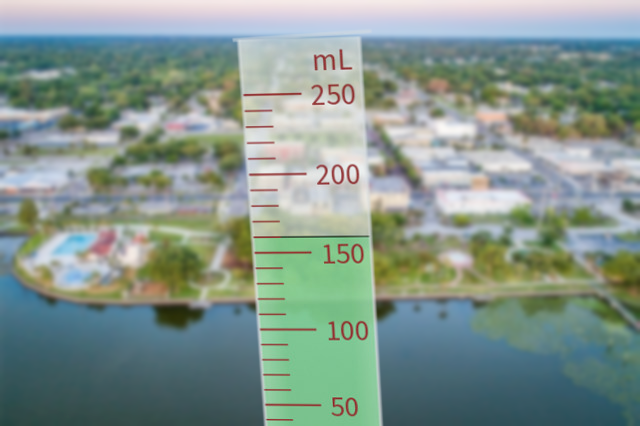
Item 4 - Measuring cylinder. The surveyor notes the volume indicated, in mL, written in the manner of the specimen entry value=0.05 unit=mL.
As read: value=160 unit=mL
